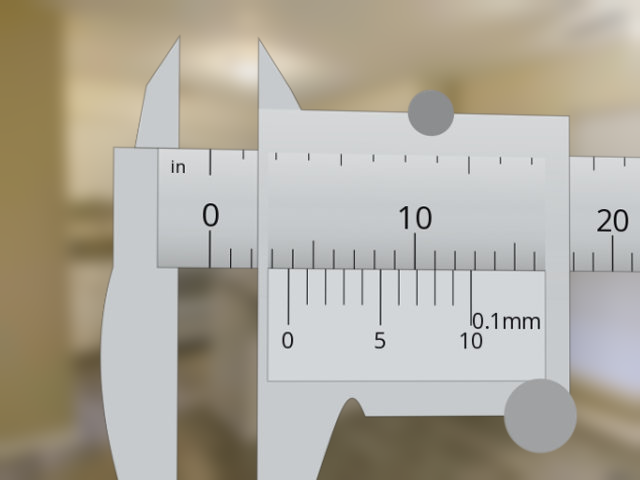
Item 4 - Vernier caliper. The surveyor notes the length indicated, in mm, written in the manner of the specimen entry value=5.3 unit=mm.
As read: value=3.8 unit=mm
